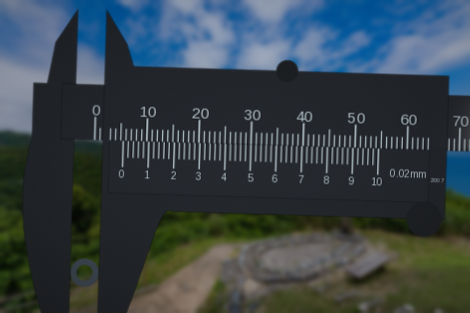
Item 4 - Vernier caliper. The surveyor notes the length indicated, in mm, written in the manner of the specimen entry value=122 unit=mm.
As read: value=5.5 unit=mm
